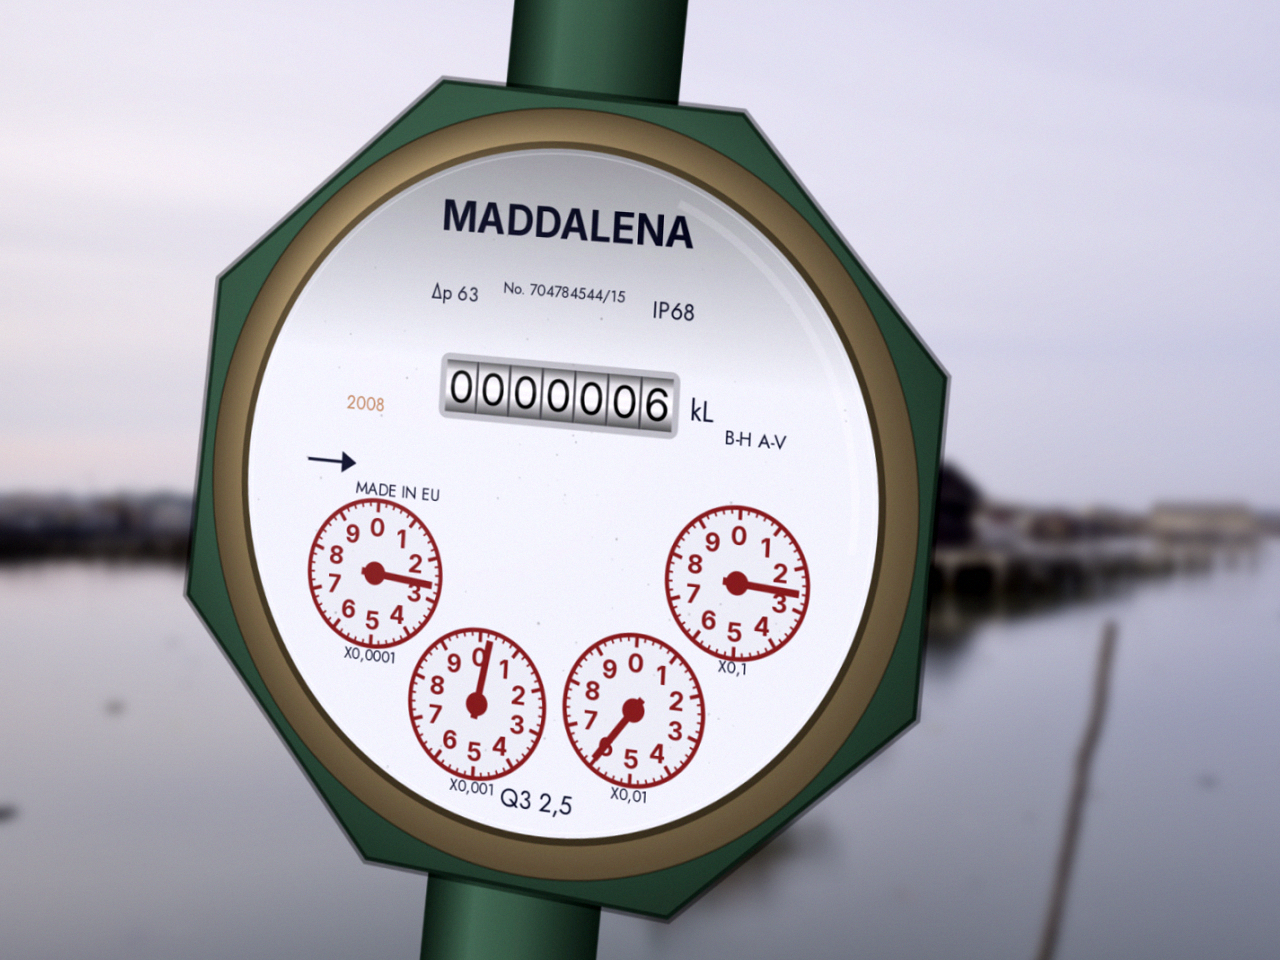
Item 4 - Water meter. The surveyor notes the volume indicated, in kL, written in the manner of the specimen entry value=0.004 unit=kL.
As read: value=6.2602 unit=kL
